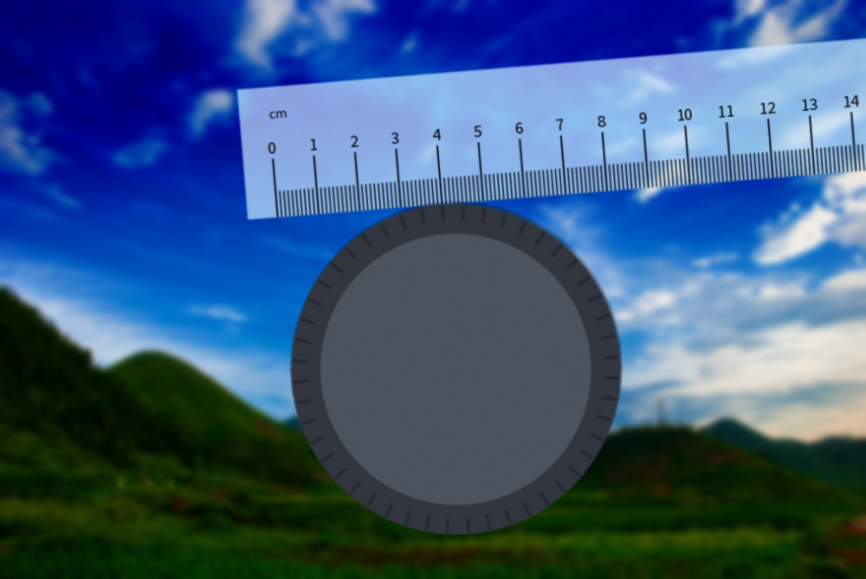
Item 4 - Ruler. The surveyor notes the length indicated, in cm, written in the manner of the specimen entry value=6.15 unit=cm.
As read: value=8 unit=cm
